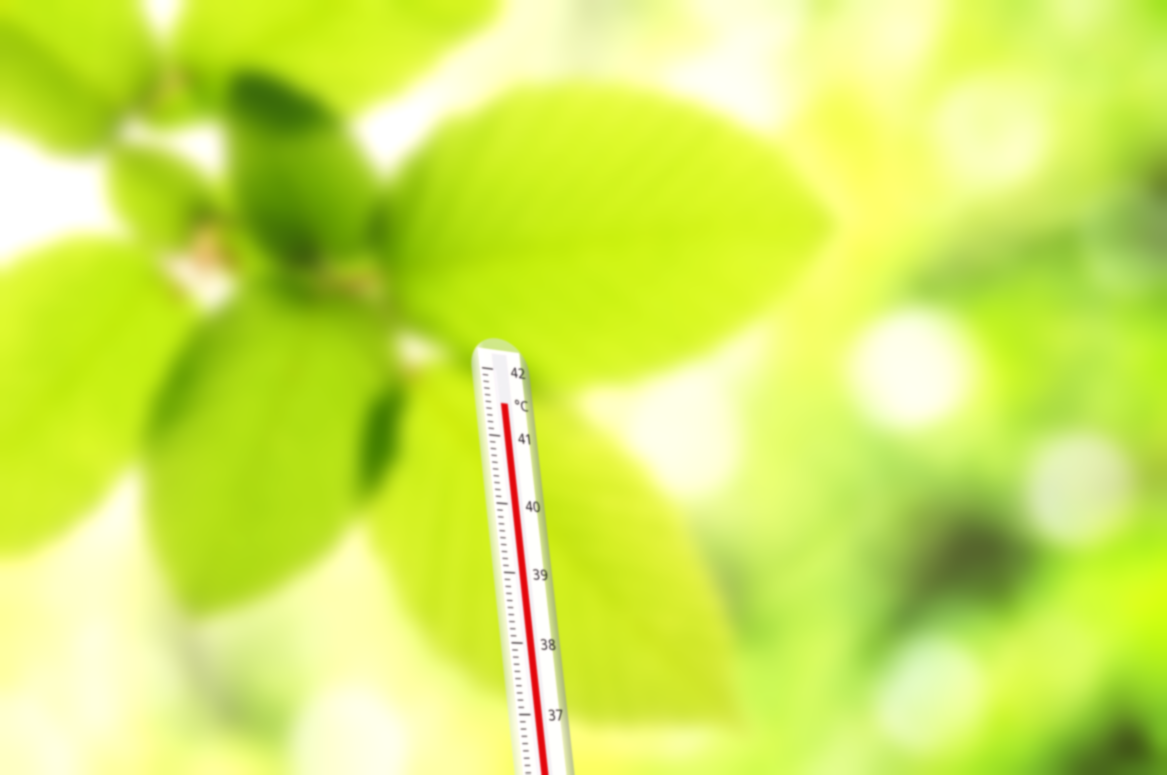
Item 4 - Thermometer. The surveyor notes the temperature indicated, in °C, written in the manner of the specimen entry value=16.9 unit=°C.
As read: value=41.5 unit=°C
